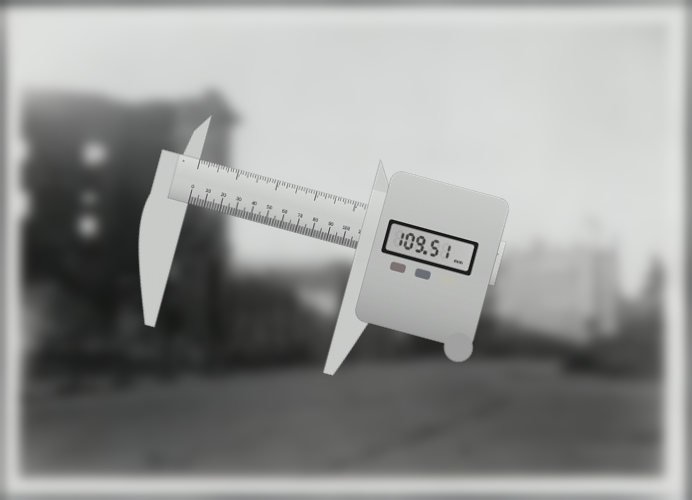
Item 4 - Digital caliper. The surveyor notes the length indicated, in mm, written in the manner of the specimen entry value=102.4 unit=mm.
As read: value=109.51 unit=mm
